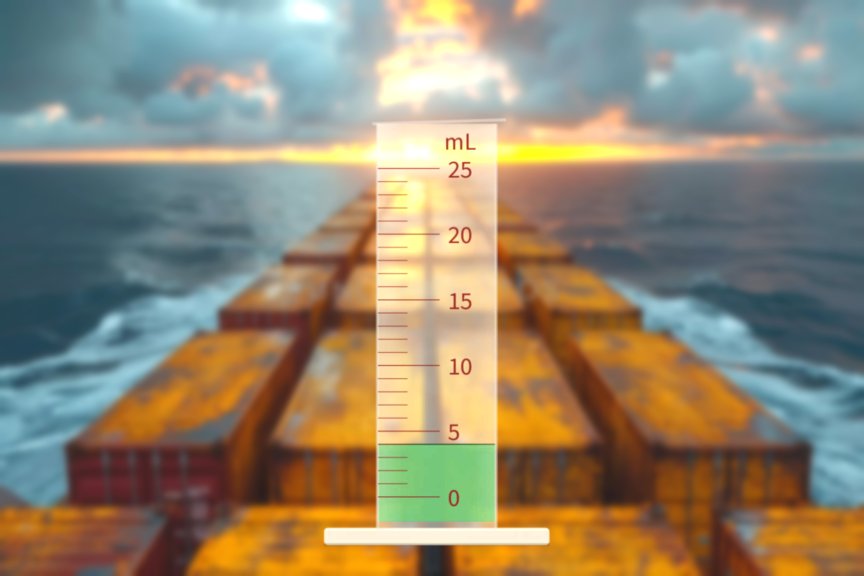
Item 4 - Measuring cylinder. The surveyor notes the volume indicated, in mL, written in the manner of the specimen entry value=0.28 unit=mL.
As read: value=4 unit=mL
